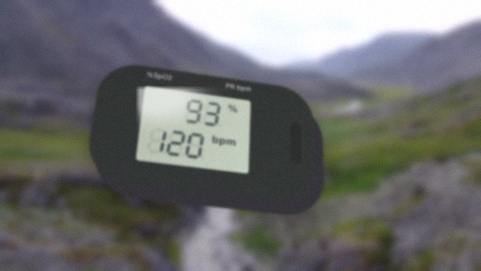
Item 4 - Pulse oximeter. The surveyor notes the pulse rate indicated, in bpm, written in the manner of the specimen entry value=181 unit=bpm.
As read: value=120 unit=bpm
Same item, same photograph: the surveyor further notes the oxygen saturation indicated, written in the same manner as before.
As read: value=93 unit=%
